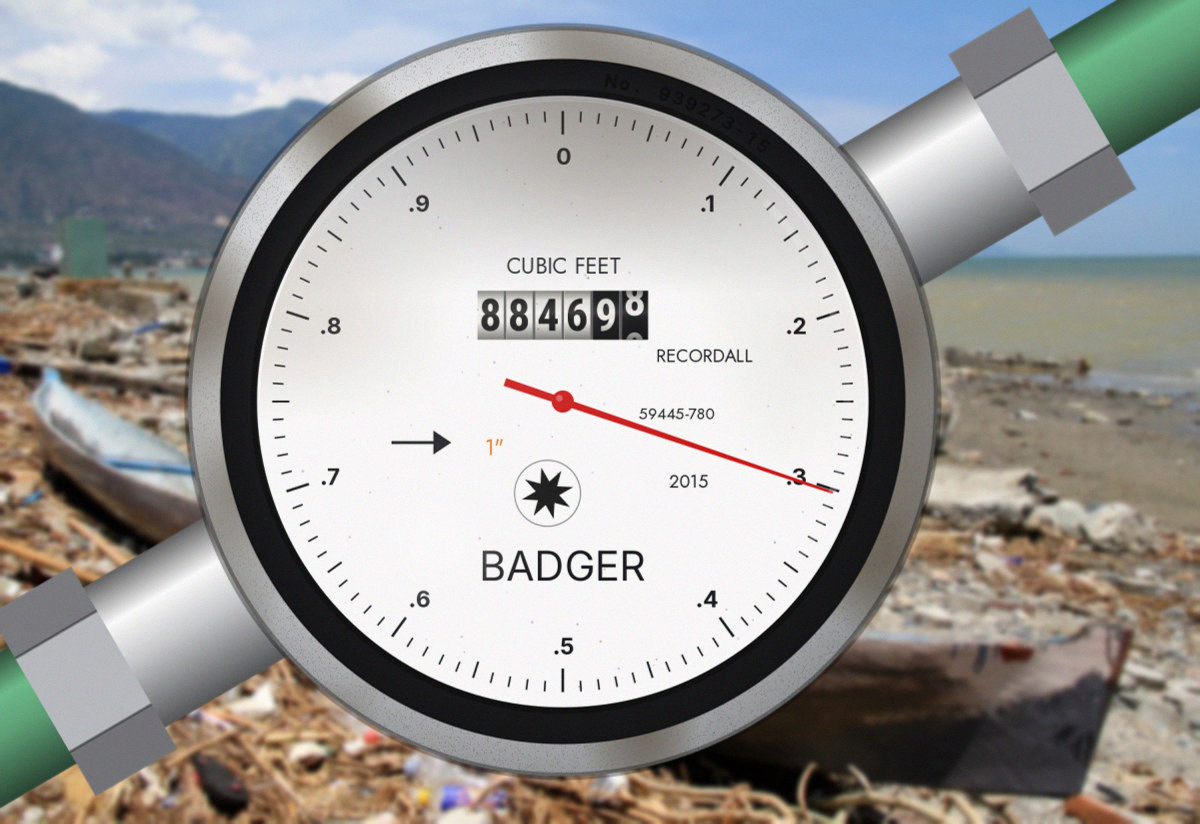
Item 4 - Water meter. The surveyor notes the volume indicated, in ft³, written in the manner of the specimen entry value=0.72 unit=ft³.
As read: value=884698.30 unit=ft³
